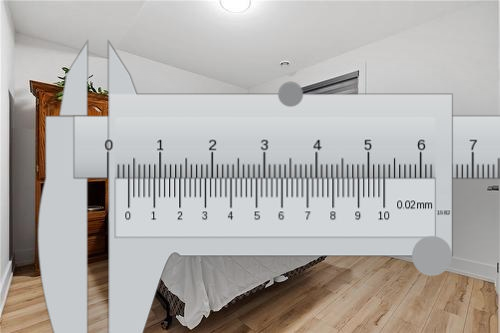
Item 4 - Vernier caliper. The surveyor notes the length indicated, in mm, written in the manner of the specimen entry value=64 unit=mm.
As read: value=4.0 unit=mm
